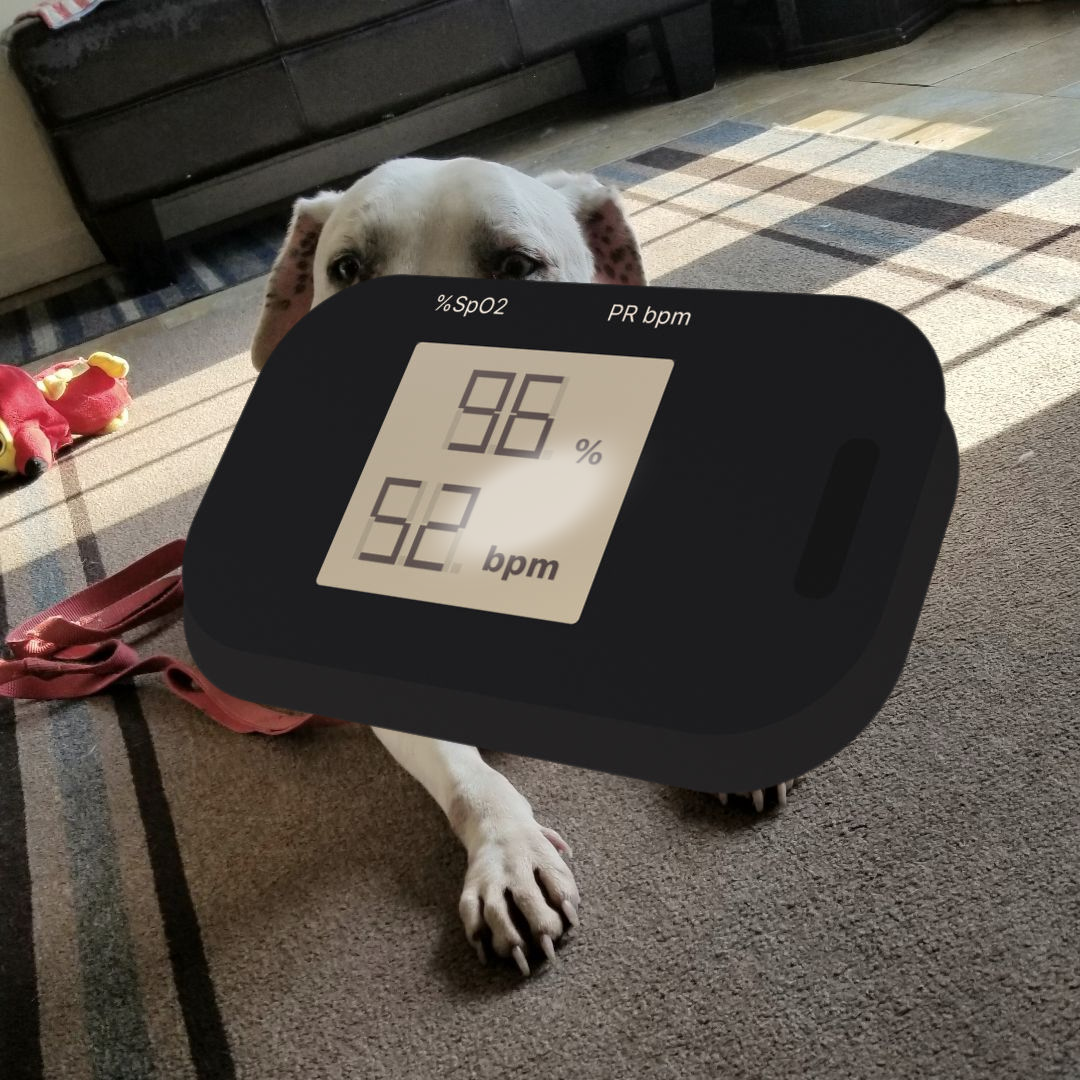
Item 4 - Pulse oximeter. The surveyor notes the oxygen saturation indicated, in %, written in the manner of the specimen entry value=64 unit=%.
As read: value=96 unit=%
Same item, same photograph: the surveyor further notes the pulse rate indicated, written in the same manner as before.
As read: value=52 unit=bpm
